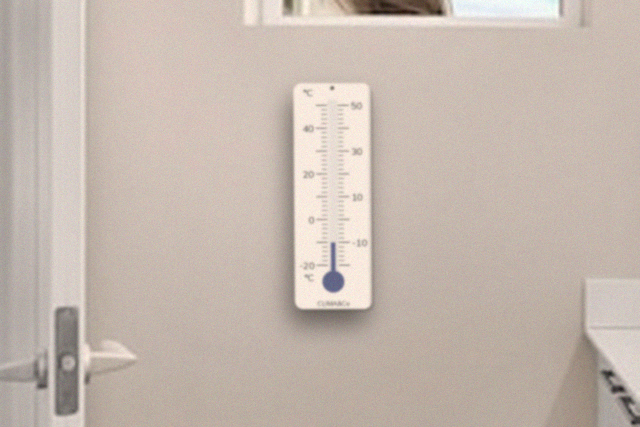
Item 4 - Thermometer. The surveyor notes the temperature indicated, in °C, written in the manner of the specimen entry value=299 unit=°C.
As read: value=-10 unit=°C
